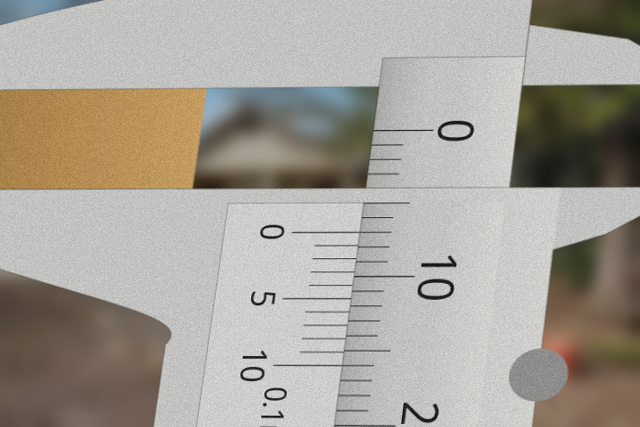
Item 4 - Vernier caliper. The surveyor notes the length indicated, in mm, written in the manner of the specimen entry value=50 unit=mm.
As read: value=7.0 unit=mm
